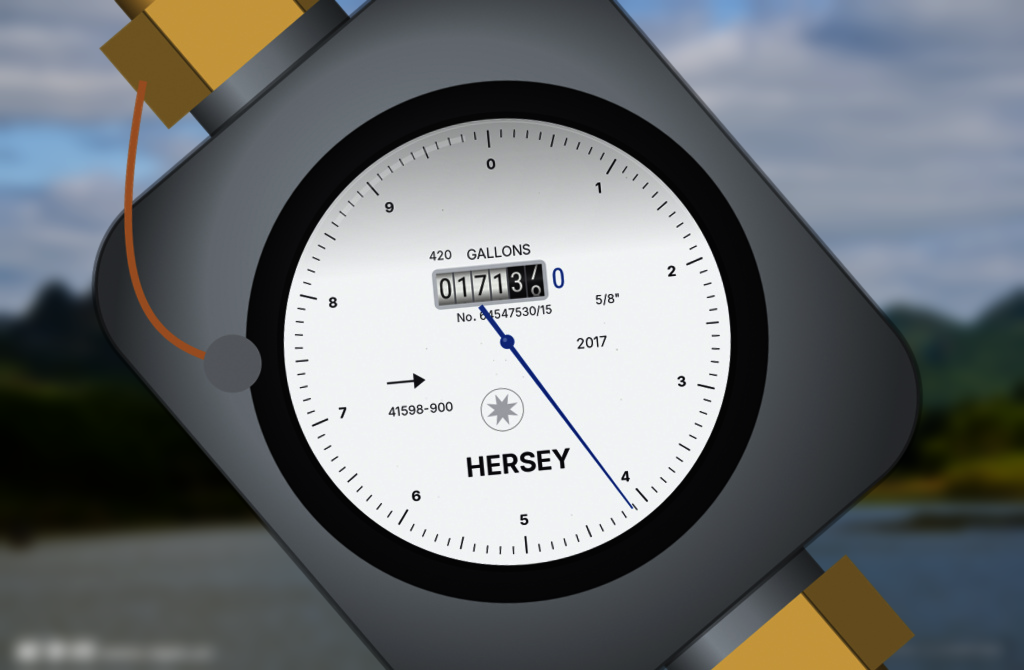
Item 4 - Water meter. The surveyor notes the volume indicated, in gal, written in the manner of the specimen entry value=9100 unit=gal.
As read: value=171374.1 unit=gal
